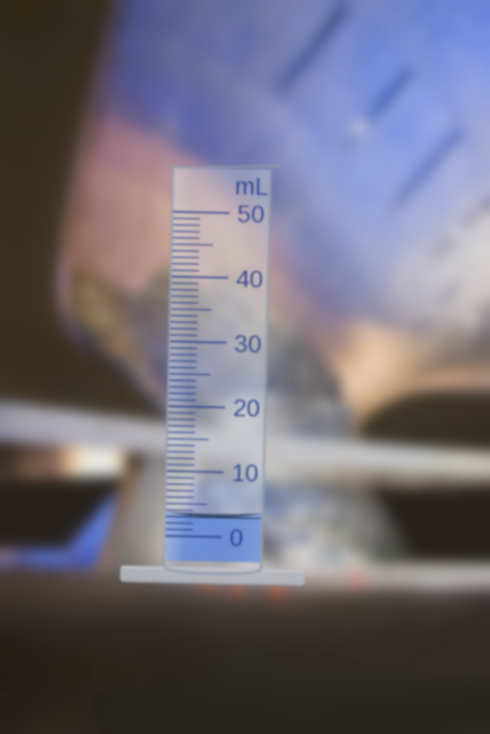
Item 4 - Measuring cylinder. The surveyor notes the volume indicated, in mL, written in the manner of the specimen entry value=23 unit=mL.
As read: value=3 unit=mL
